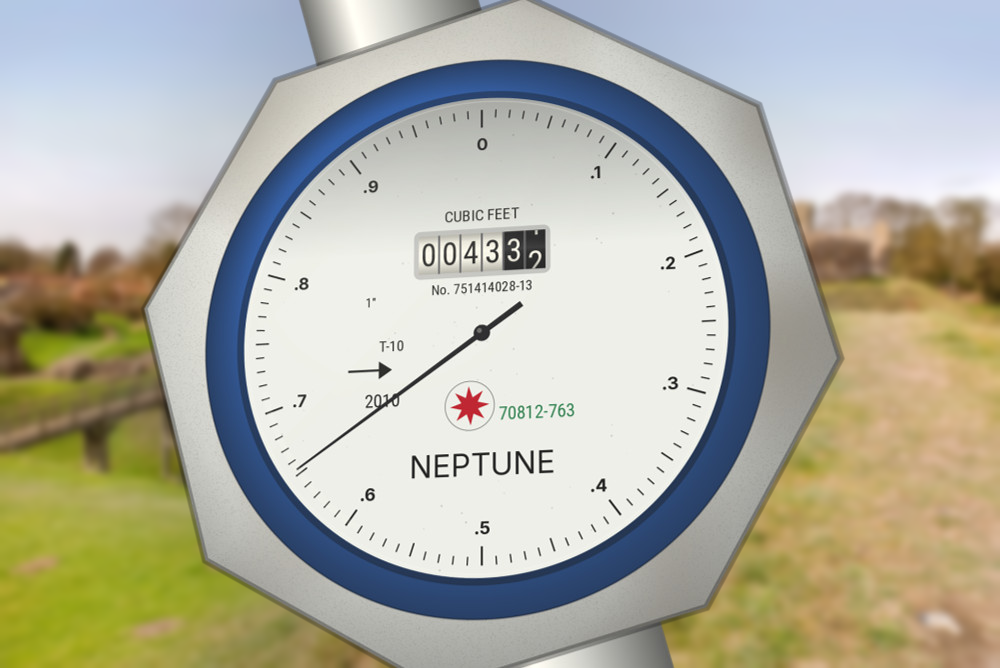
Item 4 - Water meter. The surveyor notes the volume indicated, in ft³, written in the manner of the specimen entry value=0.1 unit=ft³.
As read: value=4331.65 unit=ft³
